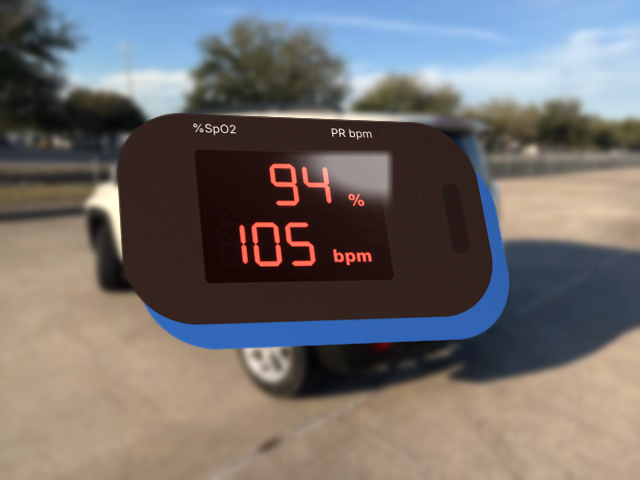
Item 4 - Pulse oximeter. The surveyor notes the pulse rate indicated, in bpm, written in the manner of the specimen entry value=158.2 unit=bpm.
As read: value=105 unit=bpm
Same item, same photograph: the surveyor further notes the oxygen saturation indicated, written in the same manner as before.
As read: value=94 unit=%
